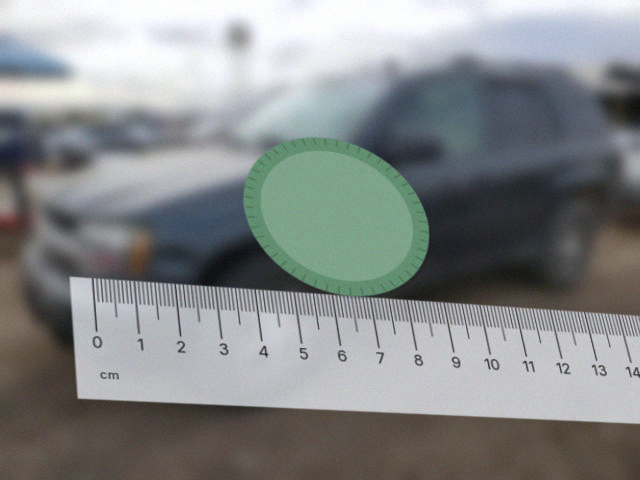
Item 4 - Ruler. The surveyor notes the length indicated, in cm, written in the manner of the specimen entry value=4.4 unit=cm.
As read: value=5 unit=cm
